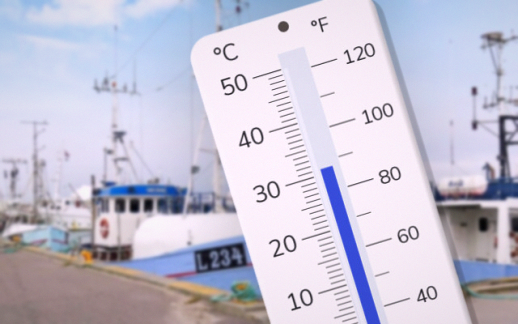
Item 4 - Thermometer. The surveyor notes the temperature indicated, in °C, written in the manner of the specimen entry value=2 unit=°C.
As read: value=31 unit=°C
